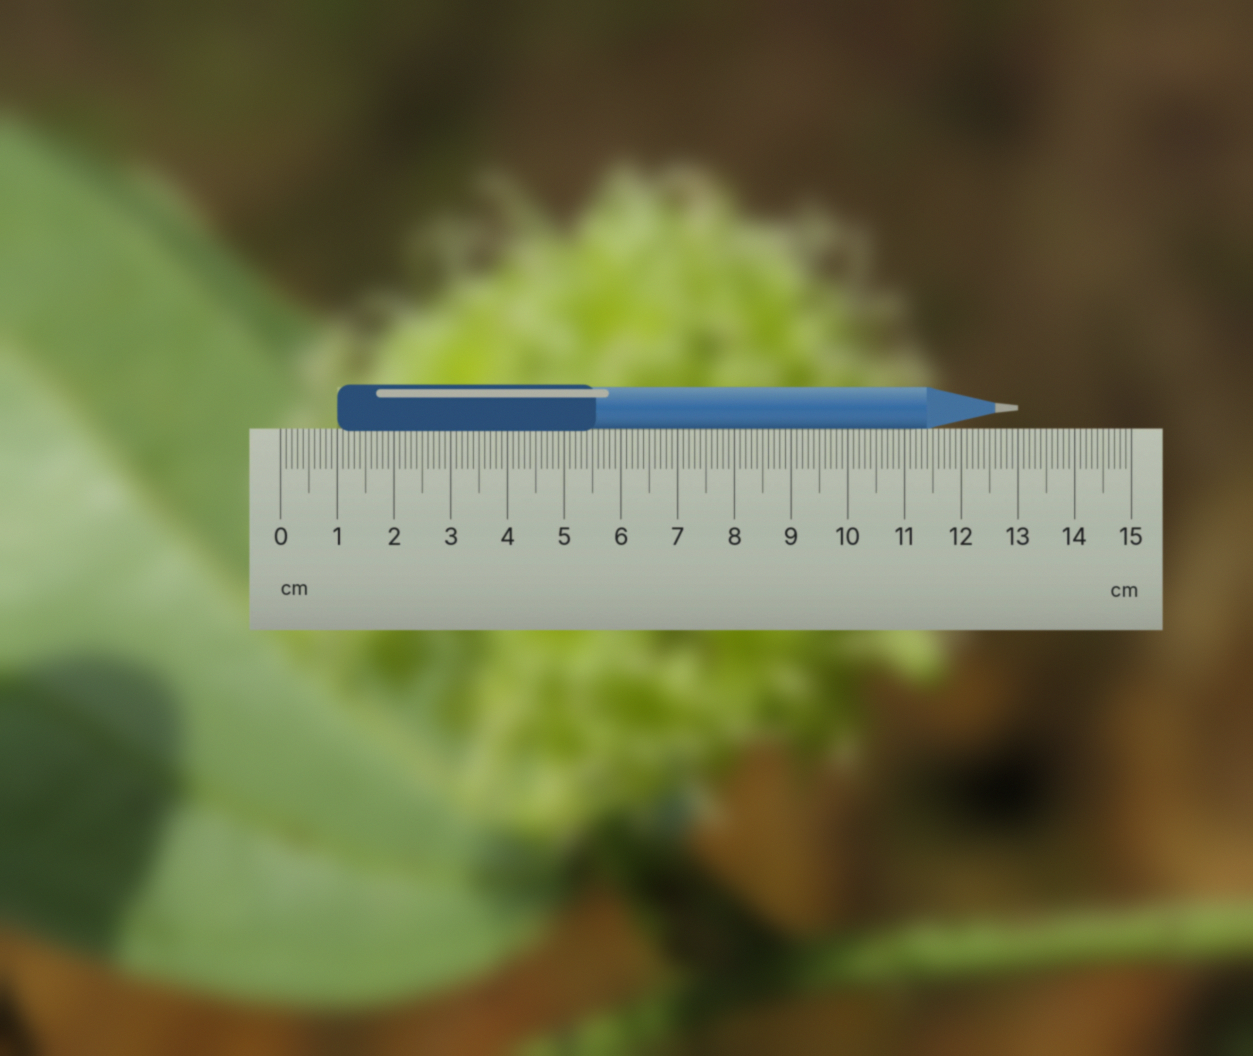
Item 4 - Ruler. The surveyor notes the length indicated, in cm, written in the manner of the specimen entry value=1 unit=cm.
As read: value=12 unit=cm
